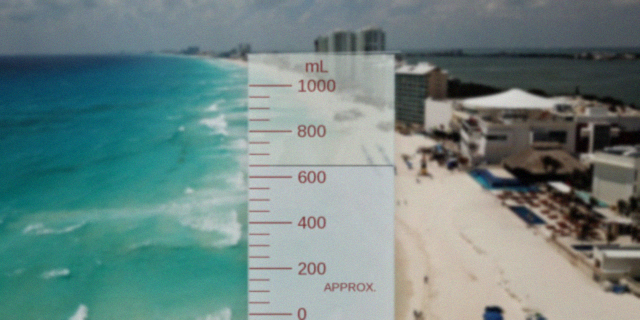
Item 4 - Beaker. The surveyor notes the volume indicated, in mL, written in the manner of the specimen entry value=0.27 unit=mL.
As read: value=650 unit=mL
